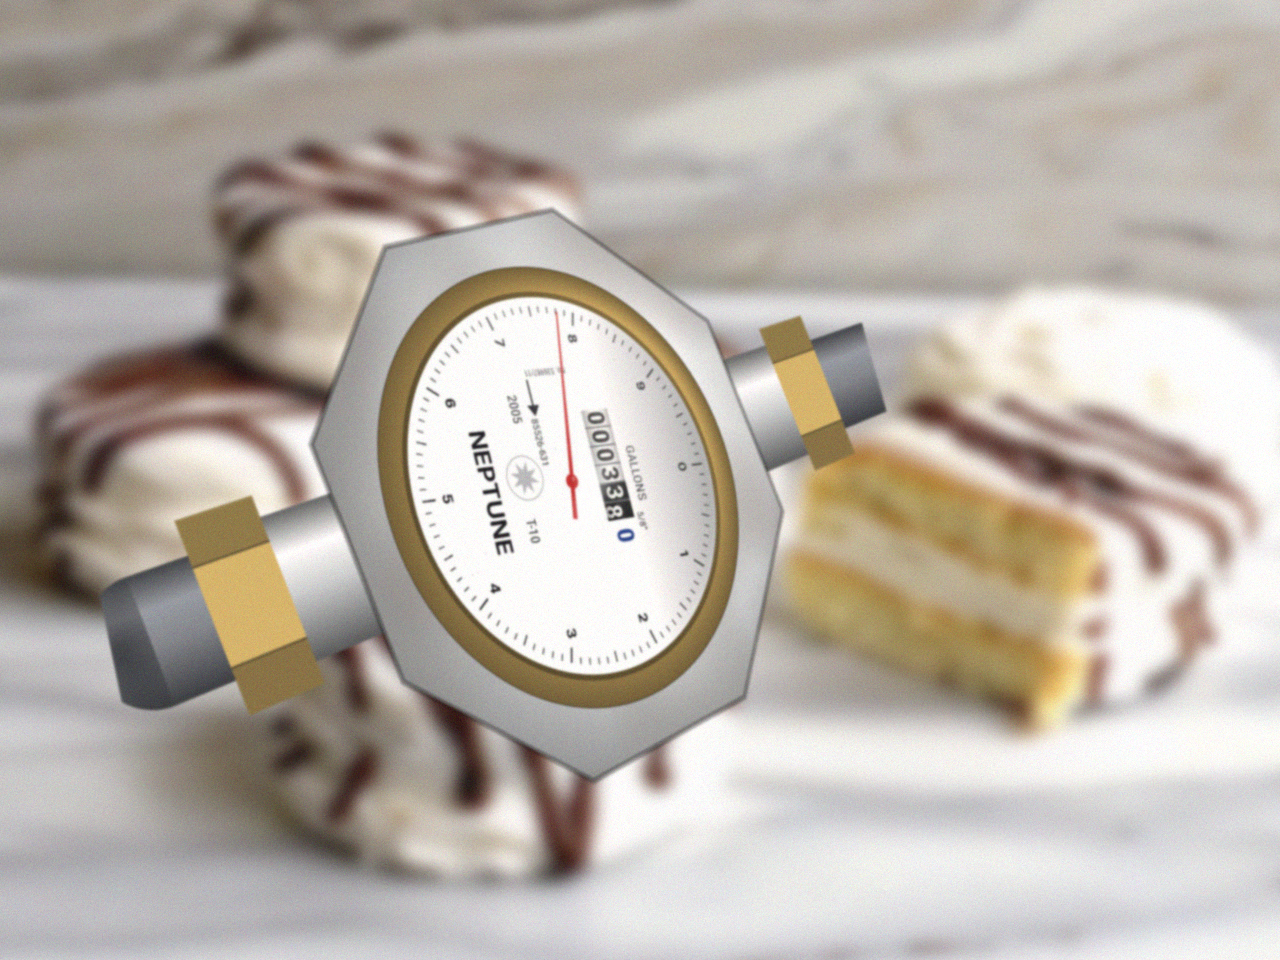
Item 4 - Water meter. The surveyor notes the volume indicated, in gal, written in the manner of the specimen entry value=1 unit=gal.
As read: value=3377.8 unit=gal
